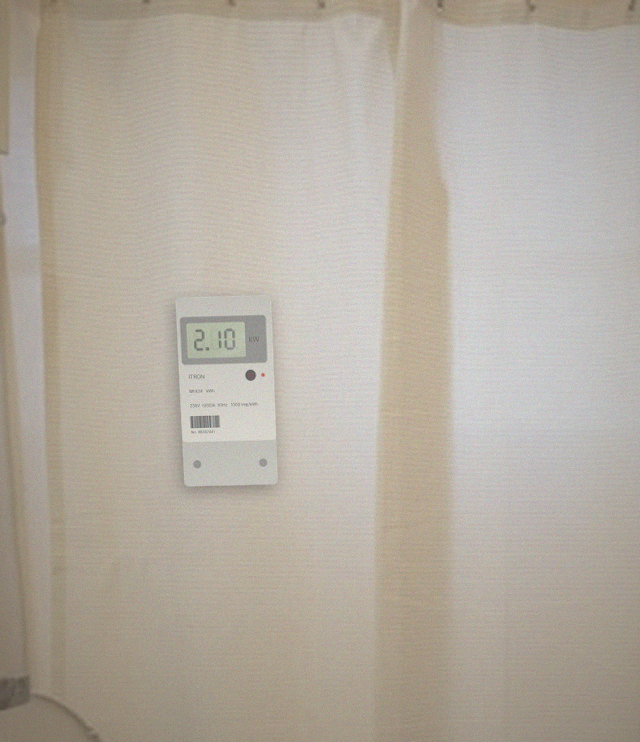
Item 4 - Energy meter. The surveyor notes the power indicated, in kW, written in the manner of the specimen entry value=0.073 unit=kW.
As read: value=2.10 unit=kW
